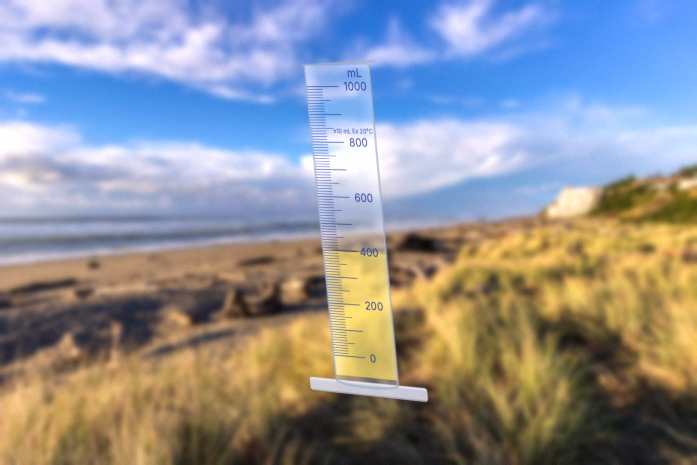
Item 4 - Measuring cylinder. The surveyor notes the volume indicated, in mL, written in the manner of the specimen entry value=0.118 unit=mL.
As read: value=400 unit=mL
